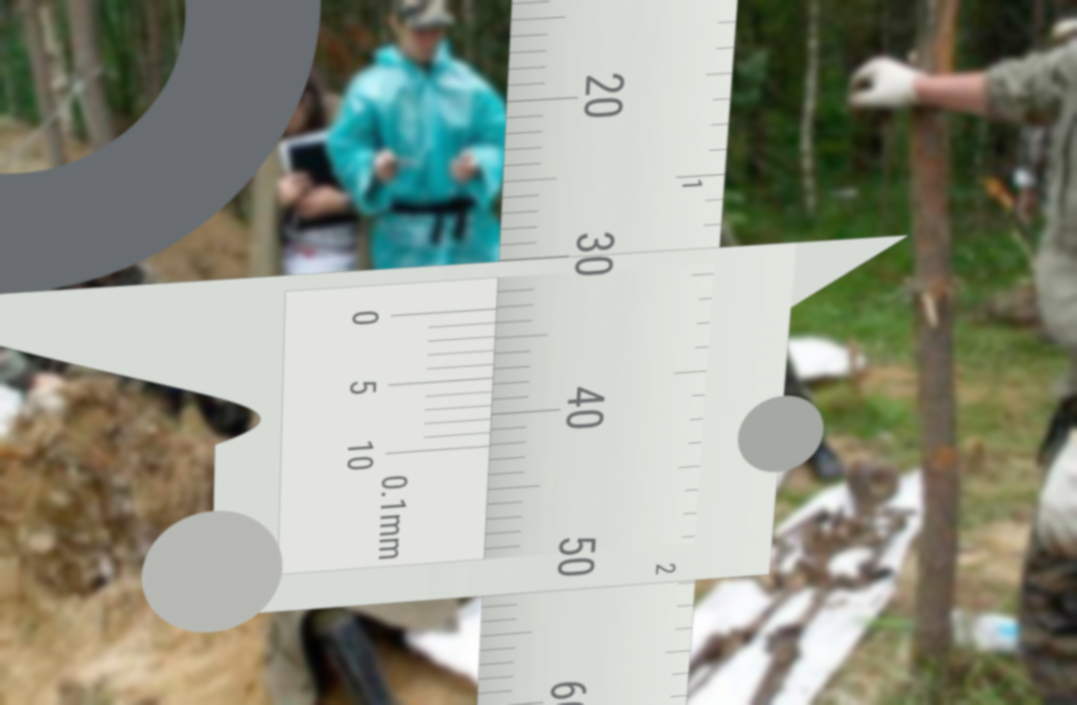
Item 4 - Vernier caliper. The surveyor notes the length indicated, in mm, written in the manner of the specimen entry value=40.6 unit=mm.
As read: value=33.1 unit=mm
